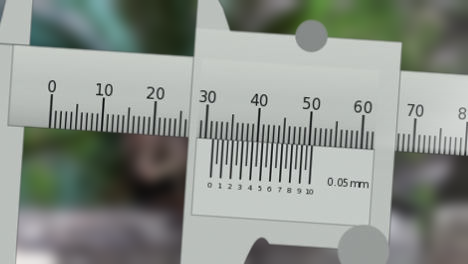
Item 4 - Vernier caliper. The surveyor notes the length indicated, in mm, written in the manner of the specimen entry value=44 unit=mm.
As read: value=31.5 unit=mm
